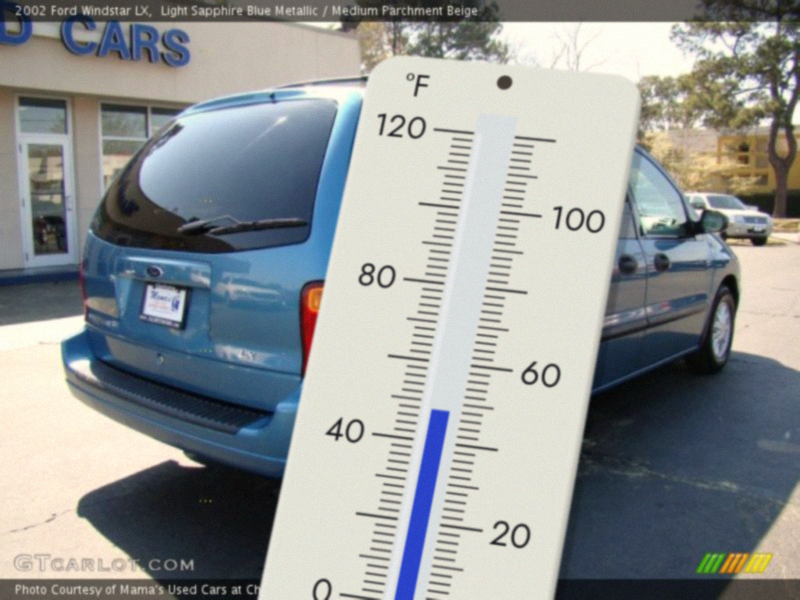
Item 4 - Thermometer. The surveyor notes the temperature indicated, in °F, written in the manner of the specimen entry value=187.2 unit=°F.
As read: value=48 unit=°F
